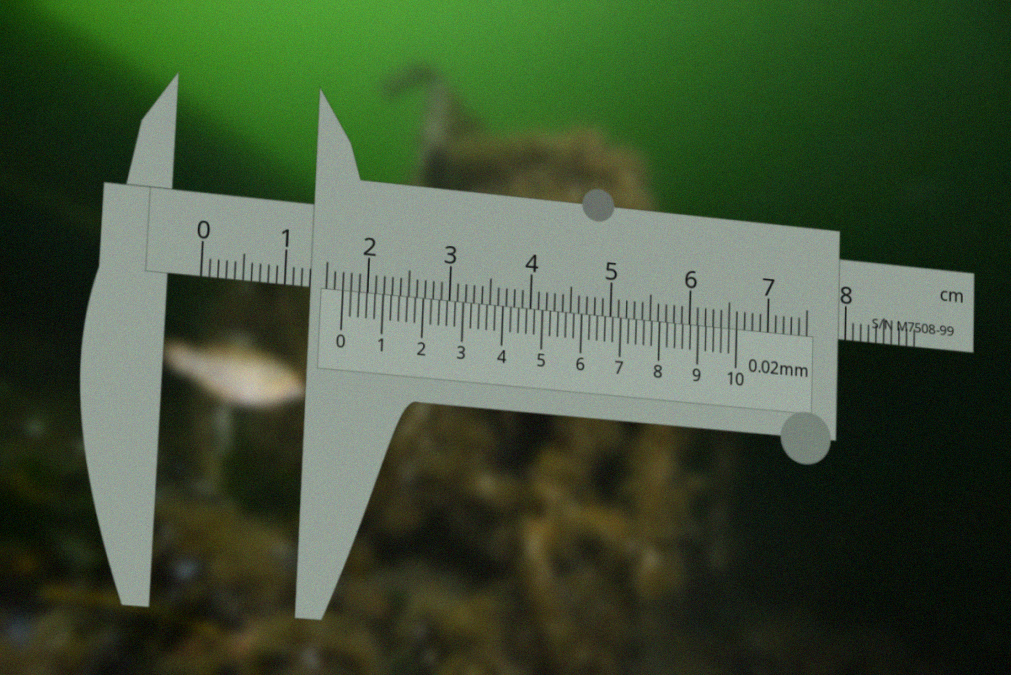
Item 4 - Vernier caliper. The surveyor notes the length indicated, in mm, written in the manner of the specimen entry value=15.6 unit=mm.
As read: value=17.0 unit=mm
